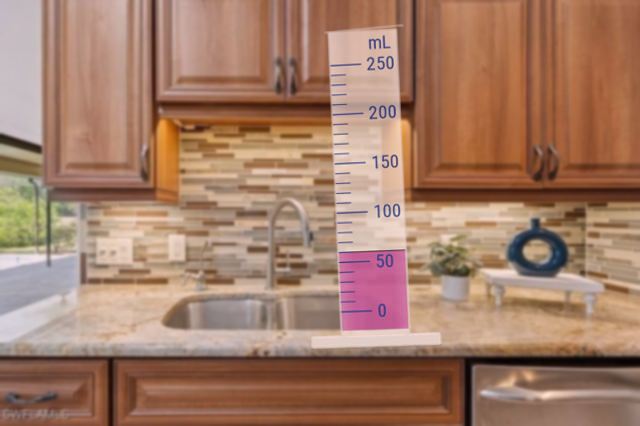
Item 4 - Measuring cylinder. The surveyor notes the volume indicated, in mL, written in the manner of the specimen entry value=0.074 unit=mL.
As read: value=60 unit=mL
